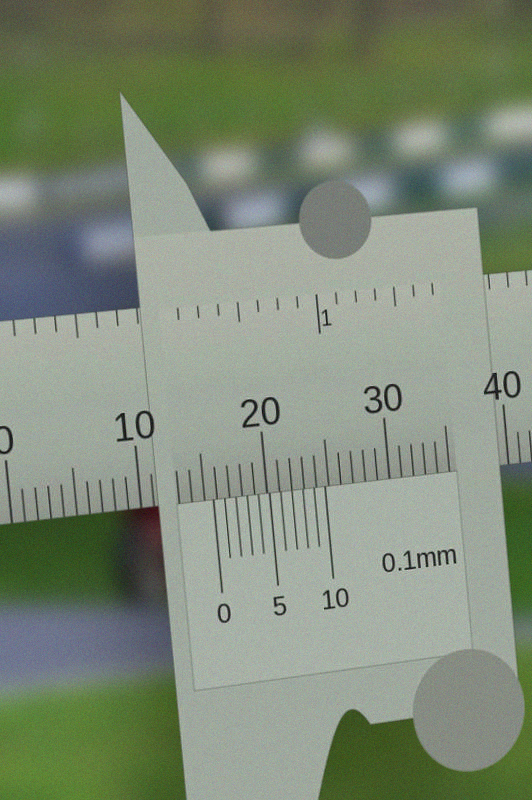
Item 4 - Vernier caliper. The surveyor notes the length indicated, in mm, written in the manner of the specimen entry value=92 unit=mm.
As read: value=15.7 unit=mm
